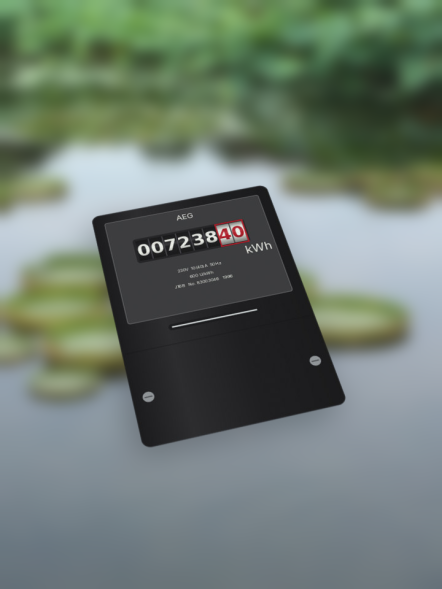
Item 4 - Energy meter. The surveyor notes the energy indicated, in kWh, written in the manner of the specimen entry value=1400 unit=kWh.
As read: value=7238.40 unit=kWh
